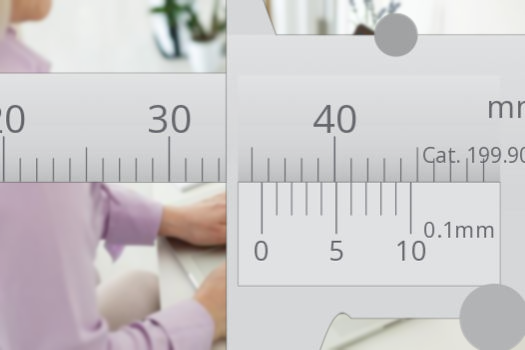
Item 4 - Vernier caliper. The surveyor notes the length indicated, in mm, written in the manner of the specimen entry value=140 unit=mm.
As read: value=35.6 unit=mm
